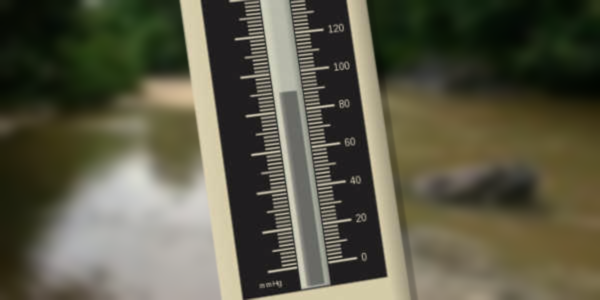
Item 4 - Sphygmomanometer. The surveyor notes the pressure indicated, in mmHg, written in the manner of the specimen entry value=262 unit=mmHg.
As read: value=90 unit=mmHg
